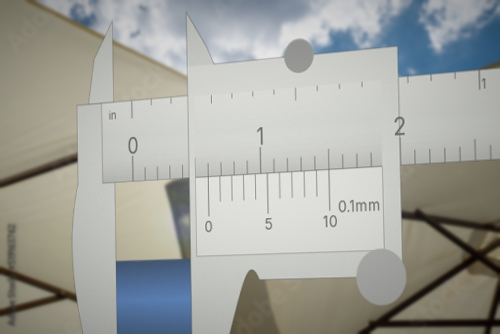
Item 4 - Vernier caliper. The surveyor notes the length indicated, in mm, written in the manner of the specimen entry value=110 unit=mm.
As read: value=6.0 unit=mm
